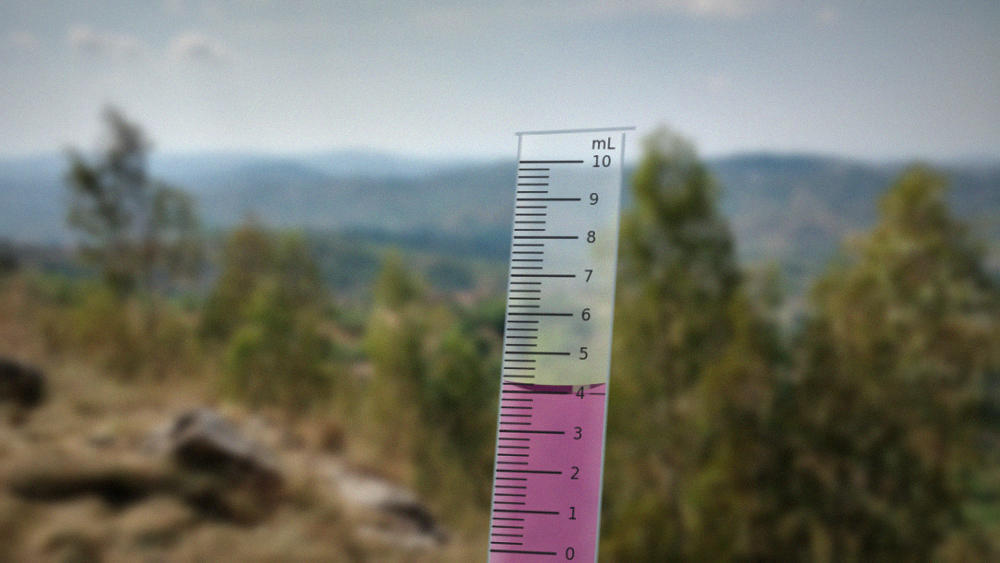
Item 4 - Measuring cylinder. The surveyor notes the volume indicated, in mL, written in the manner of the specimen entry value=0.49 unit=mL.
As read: value=4 unit=mL
